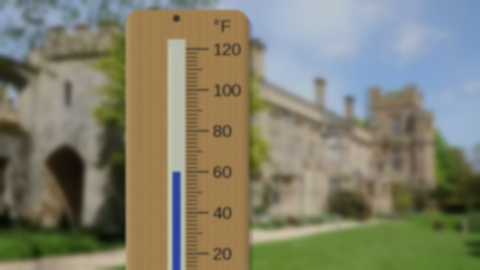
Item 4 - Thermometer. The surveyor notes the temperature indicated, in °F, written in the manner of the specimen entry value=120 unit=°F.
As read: value=60 unit=°F
